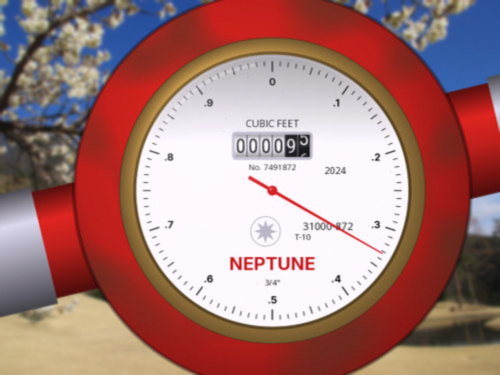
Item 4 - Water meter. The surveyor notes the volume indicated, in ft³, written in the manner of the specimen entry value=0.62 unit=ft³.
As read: value=95.33 unit=ft³
